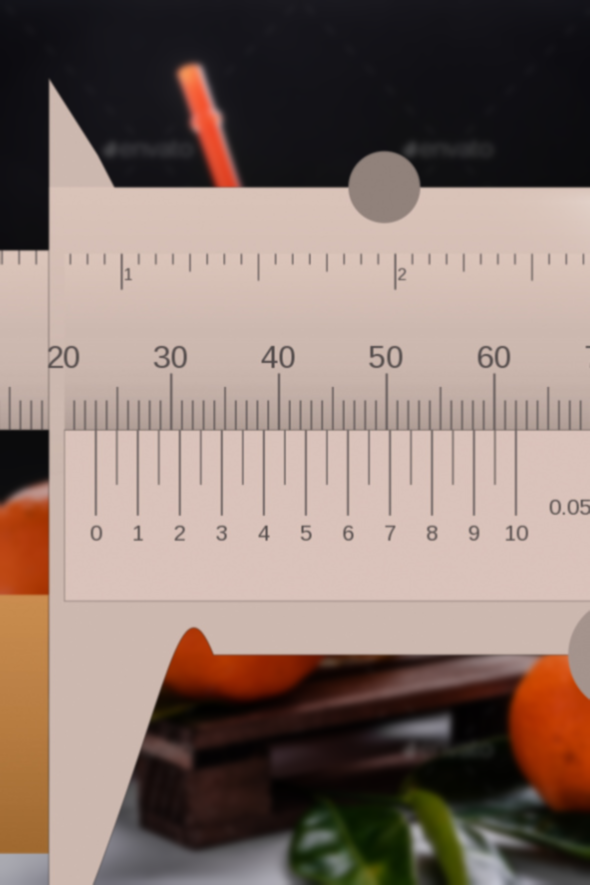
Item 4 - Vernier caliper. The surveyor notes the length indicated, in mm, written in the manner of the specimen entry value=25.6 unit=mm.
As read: value=23.0 unit=mm
